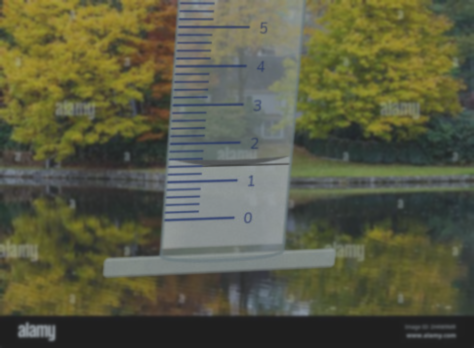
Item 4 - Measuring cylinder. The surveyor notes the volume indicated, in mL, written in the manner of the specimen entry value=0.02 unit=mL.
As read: value=1.4 unit=mL
